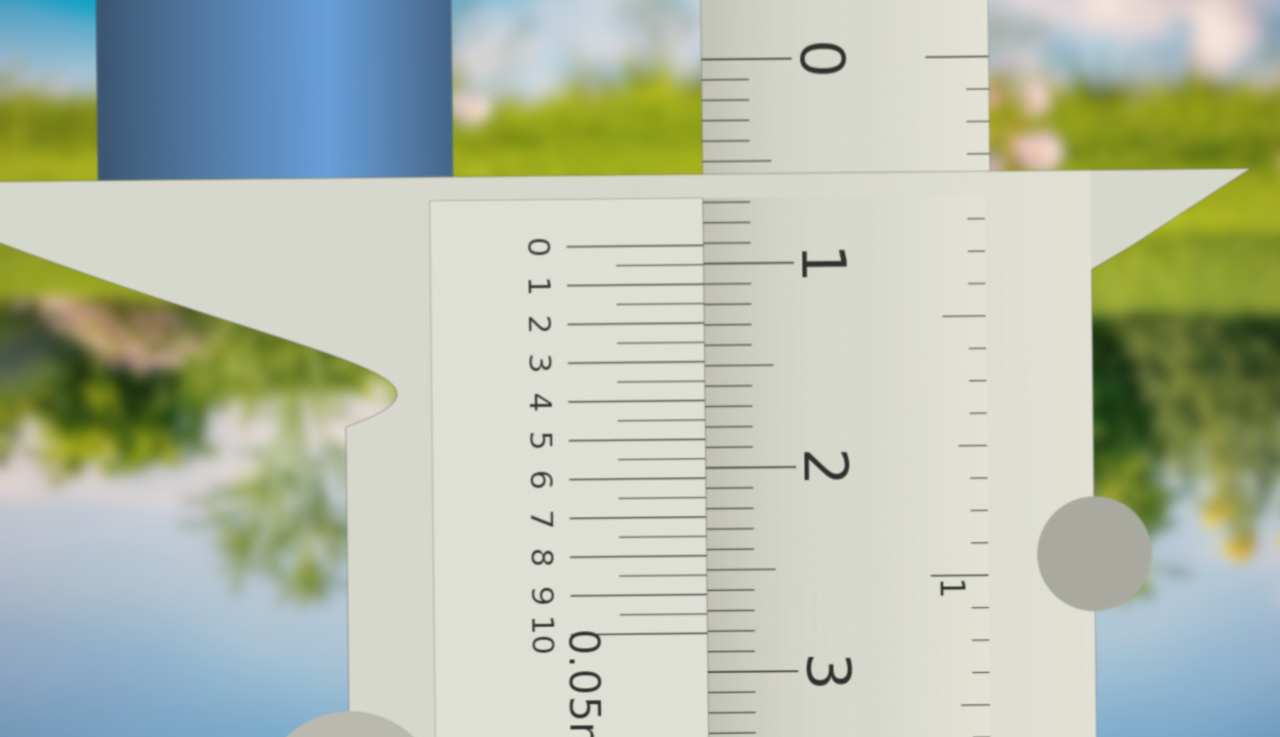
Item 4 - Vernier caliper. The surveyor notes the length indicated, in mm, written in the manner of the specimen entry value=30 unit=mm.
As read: value=9.1 unit=mm
